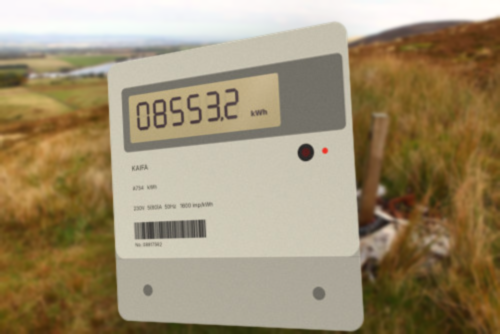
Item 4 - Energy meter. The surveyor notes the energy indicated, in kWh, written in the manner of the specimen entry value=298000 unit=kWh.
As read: value=8553.2 unit=kWh
